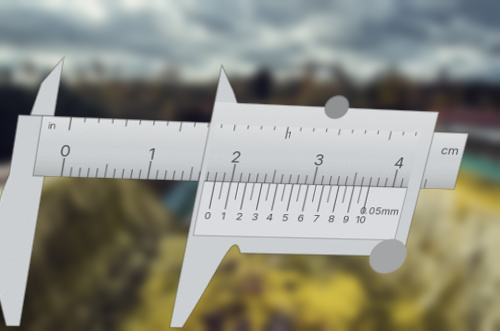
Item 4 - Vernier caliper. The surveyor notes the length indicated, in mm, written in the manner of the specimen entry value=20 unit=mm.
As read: value=18.0 unit=mm
